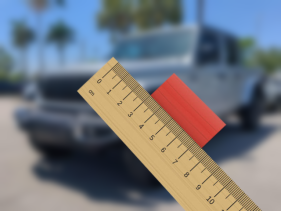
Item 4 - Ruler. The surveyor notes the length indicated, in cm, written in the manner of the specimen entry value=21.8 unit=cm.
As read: value=4.5 unit=cm
